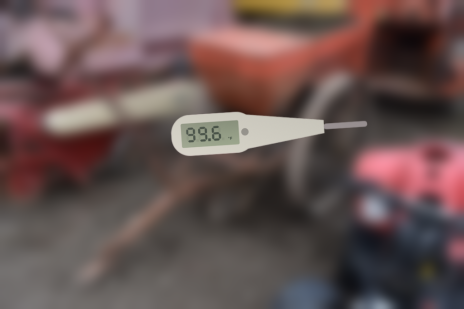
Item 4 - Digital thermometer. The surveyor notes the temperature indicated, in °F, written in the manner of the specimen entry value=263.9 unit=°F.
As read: value=99.6 unit=°F
